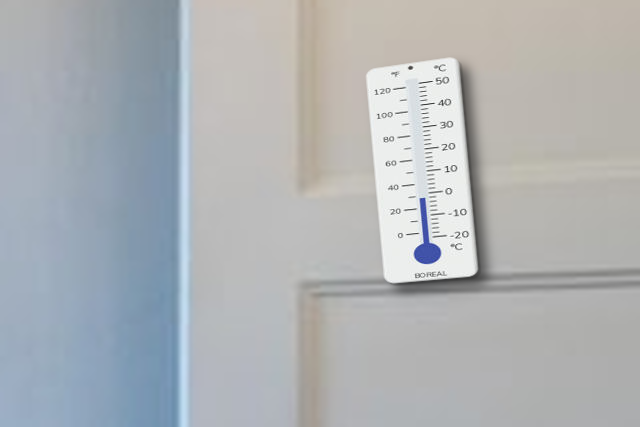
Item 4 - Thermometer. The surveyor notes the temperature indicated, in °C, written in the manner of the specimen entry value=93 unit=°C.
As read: value=-2 unit=°C
